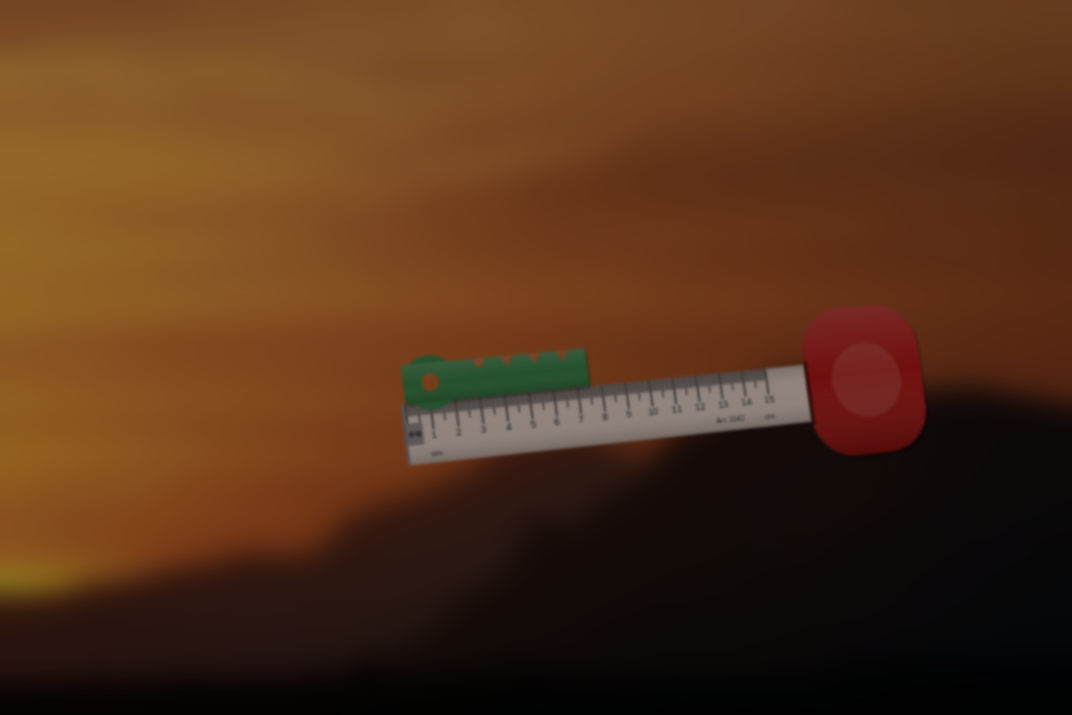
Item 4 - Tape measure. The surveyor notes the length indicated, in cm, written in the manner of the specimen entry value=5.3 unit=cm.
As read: value=7.5 unit=cm
